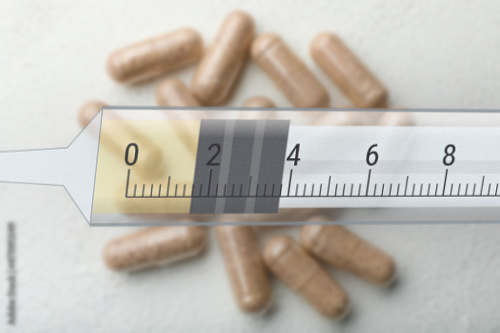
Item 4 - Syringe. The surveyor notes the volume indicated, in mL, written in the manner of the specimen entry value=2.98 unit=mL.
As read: value=1.6 unit=mL
